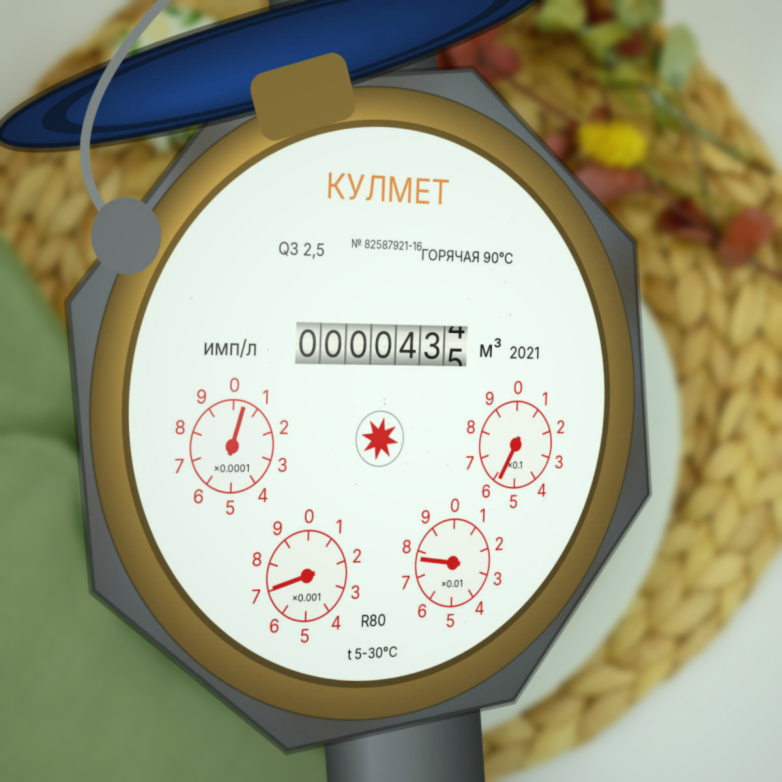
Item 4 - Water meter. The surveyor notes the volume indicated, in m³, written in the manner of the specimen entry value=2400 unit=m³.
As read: value=434.5770 unit=m³
